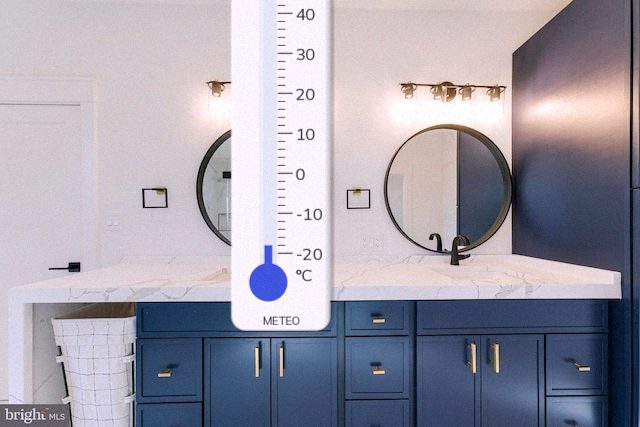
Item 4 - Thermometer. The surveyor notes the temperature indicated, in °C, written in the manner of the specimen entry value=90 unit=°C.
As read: value=-18 unit=°C
